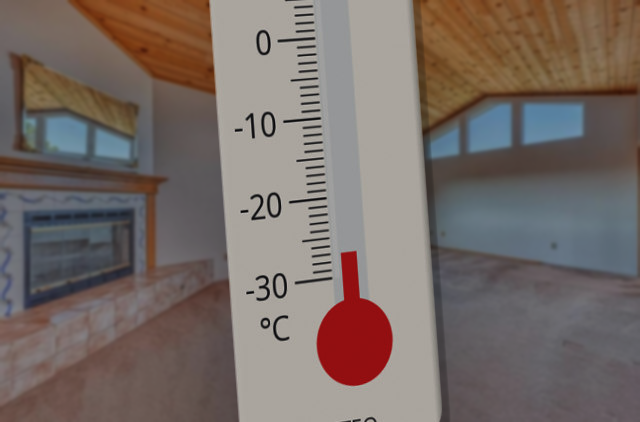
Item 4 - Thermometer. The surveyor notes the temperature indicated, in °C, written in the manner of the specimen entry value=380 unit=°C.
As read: value=-27 unit=°C
